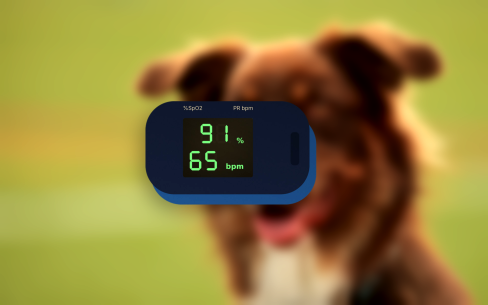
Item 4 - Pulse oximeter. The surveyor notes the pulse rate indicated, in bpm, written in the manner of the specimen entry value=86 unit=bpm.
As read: value=65 unit=bpm
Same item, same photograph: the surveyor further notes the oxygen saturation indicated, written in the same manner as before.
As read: value=91 unit=%
